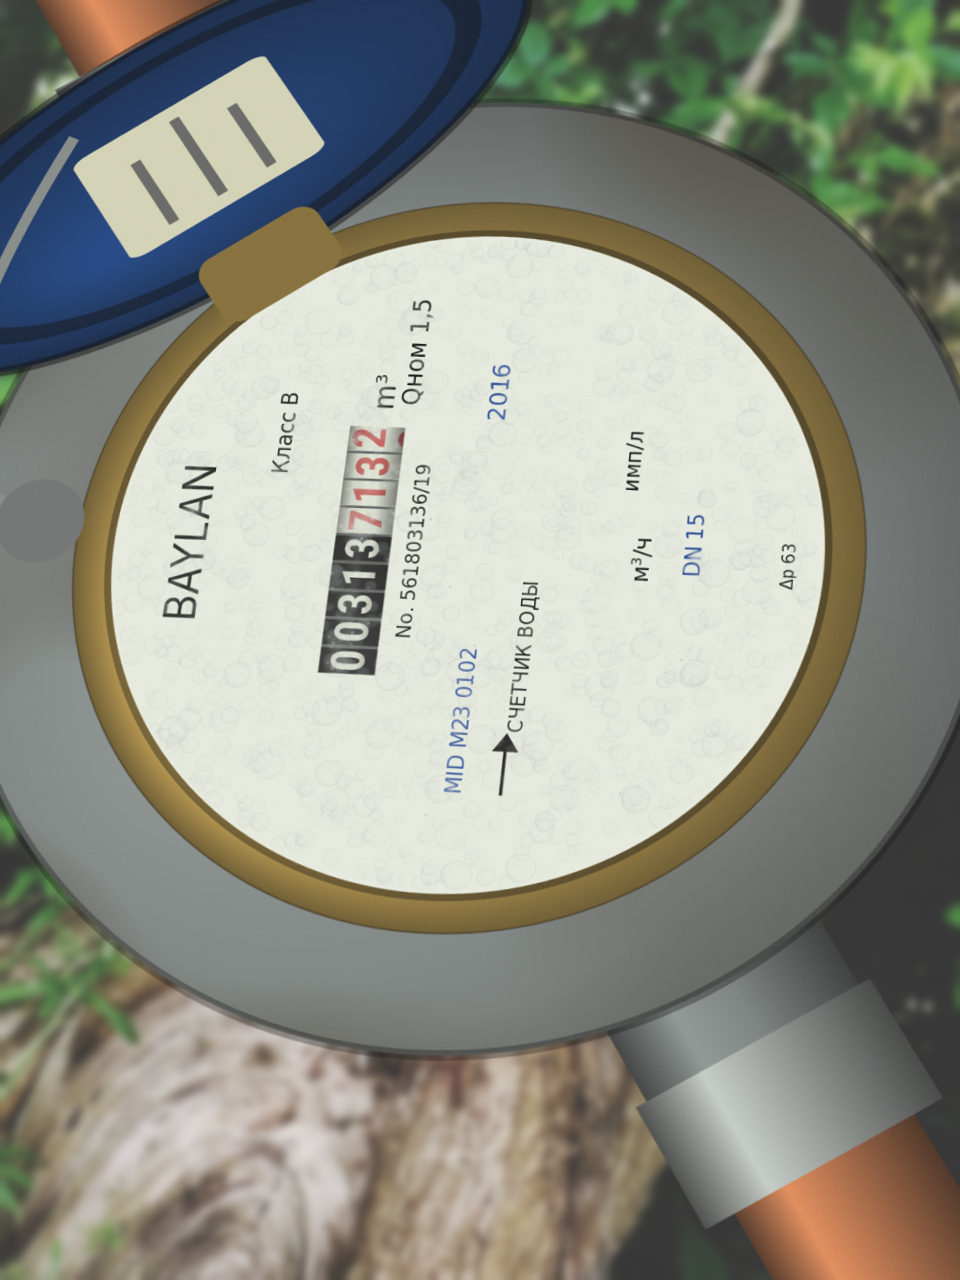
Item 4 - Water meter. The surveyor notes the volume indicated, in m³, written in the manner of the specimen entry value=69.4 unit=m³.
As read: value=313.7132 unit=m³
